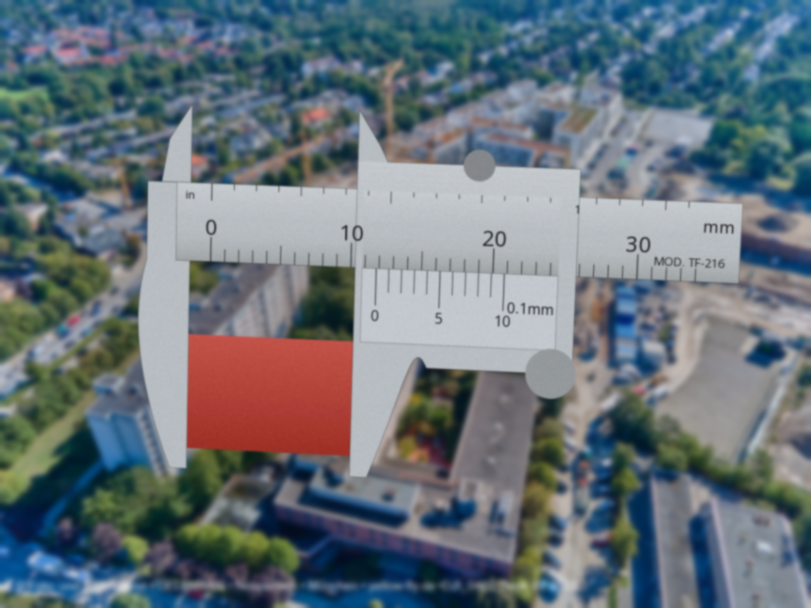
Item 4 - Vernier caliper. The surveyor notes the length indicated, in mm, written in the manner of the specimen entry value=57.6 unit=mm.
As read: value=11.8 unit=mm
